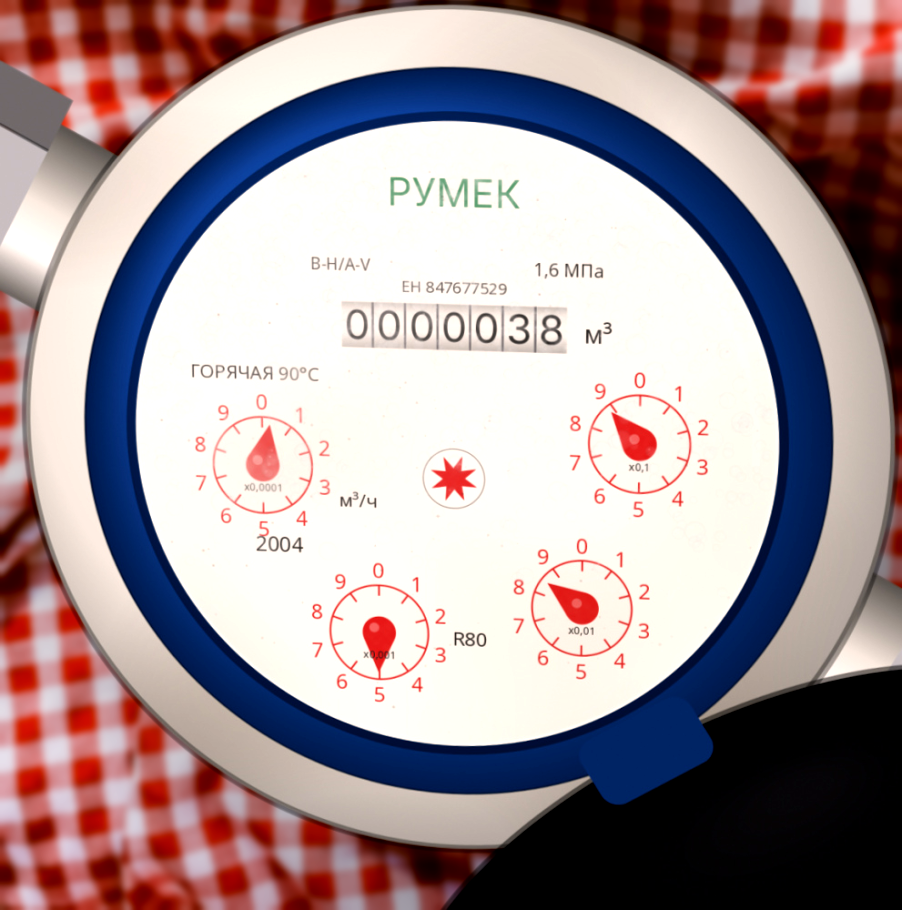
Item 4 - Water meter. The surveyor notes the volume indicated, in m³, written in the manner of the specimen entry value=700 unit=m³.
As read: value=38.8850 unit=m³
